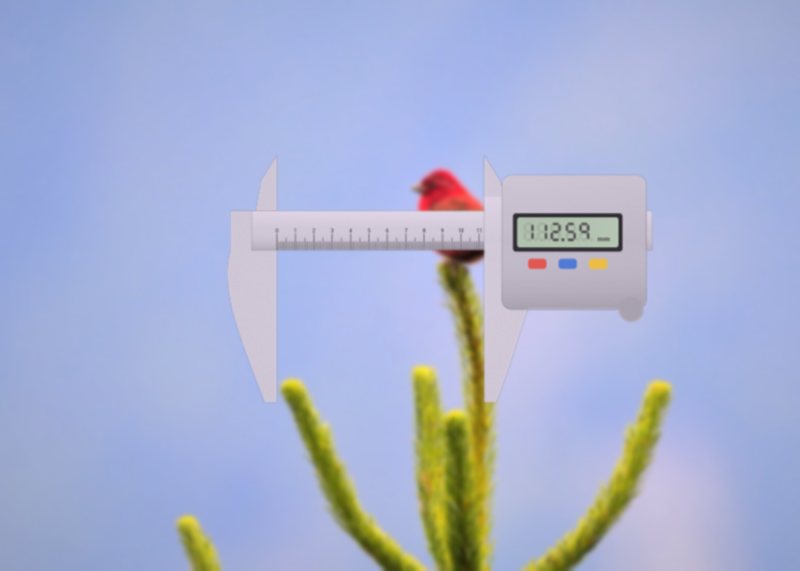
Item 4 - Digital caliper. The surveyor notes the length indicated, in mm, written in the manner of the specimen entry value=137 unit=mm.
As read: value=112.59 unit=mm
